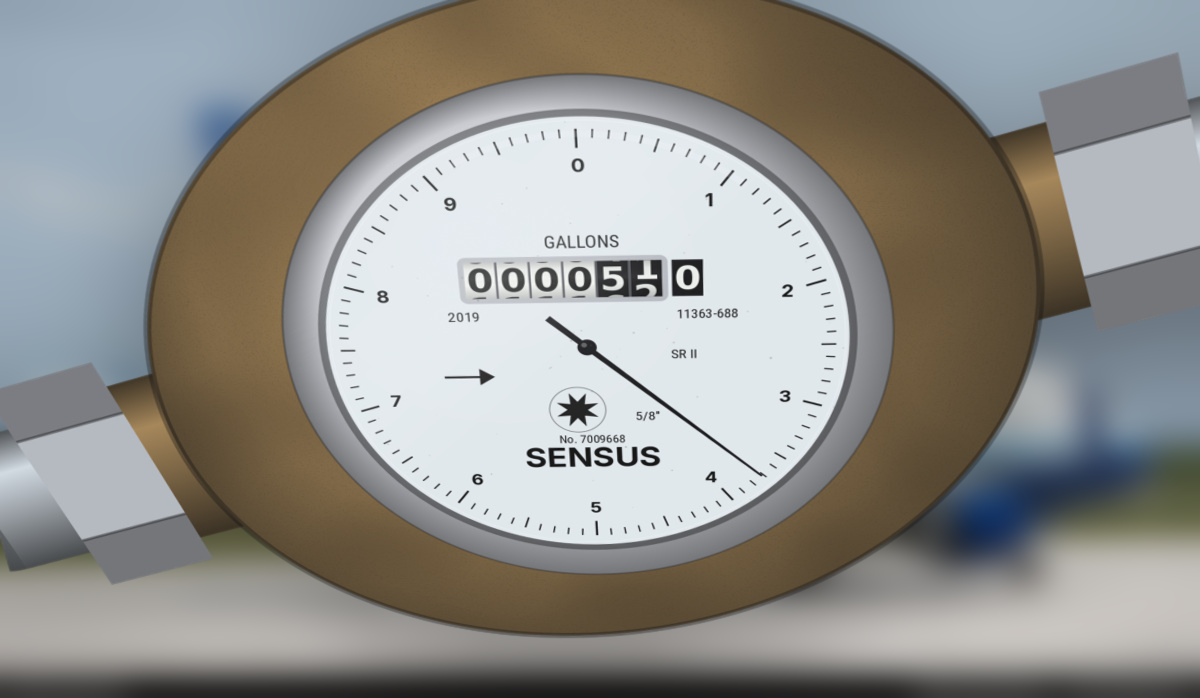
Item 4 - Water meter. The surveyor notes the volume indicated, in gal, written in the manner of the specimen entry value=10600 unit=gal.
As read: value=513.7 unit=gal
